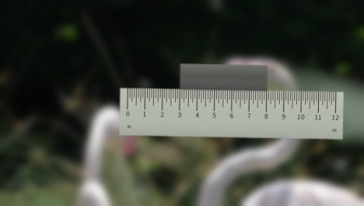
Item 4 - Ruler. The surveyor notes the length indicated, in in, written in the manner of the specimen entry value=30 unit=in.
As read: value=5 unit=in
